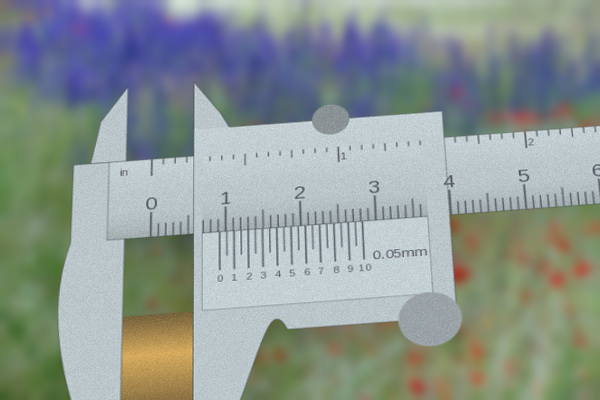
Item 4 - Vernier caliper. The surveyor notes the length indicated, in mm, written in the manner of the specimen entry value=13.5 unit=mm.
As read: value=9.2 unit=mm
